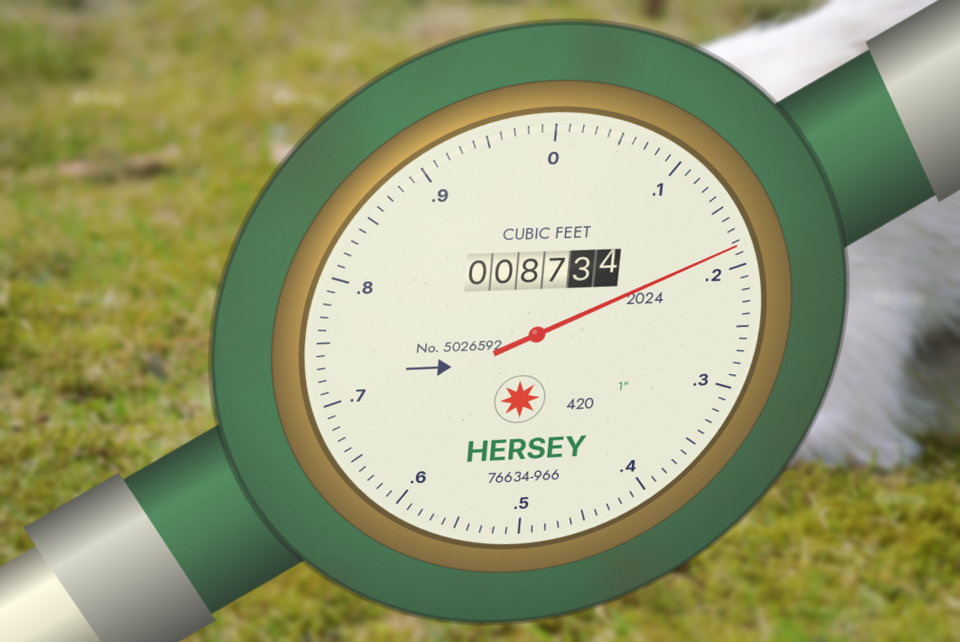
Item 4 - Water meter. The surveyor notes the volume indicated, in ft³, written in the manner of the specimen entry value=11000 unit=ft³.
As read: value=8734.18 unit=ft³
